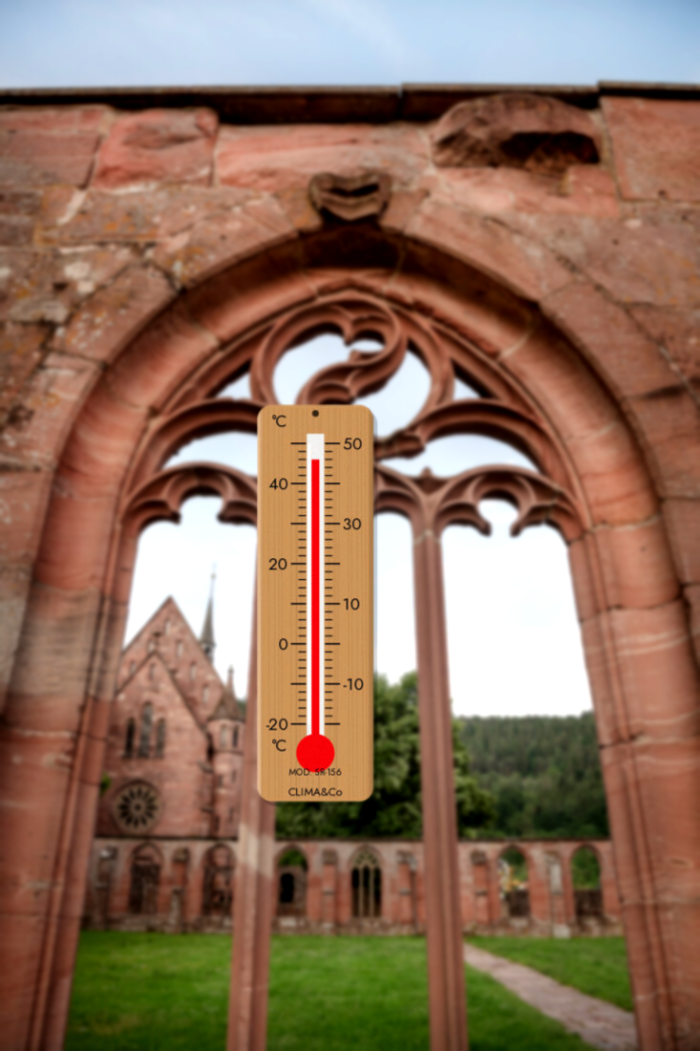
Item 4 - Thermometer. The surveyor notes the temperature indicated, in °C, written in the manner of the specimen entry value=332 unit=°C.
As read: value=46 unit=°C
